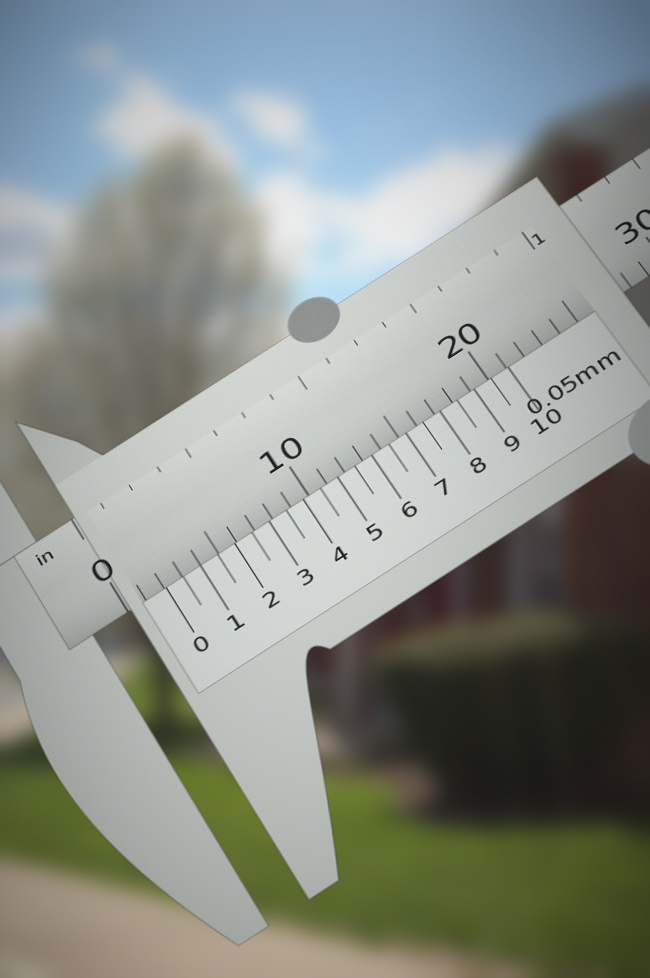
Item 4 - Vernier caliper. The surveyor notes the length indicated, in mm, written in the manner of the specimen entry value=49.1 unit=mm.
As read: value=2.1 unit=mm
